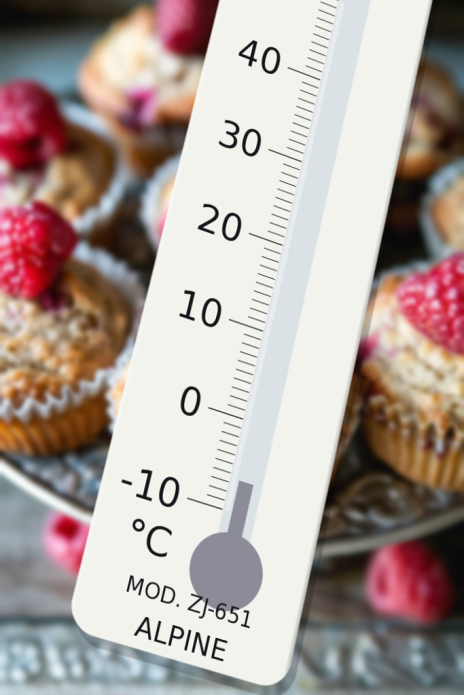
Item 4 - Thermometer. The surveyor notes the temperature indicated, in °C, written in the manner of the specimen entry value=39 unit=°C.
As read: value=-6.5 unit=°C
